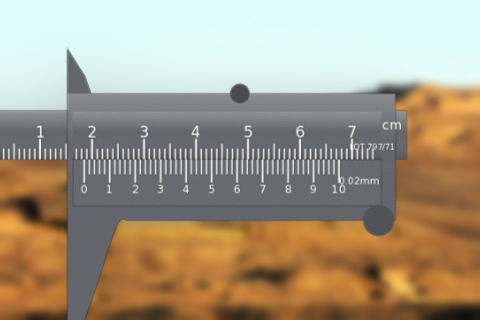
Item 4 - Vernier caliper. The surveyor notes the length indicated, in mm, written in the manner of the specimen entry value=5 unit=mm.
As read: value=18.5 unit=mm
